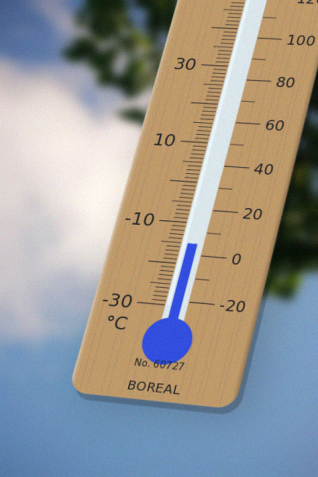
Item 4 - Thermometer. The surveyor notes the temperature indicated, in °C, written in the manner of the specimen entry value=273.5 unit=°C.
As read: value=-15 unit=°C
